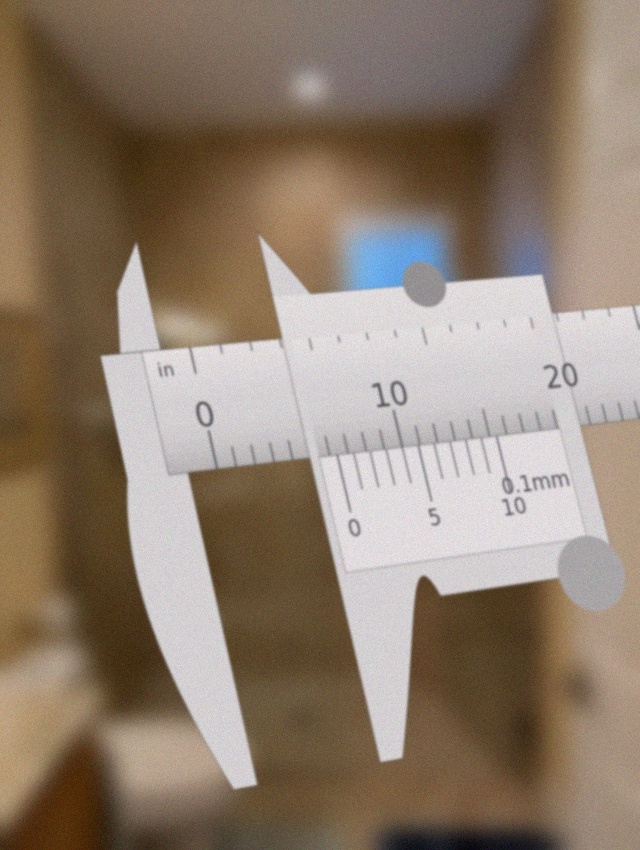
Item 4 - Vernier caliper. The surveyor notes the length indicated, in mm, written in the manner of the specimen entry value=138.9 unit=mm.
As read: value=6.4 unit=mm
